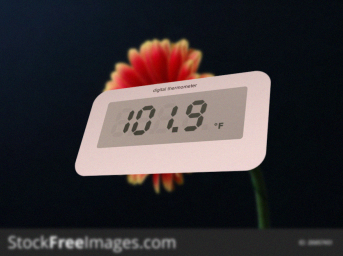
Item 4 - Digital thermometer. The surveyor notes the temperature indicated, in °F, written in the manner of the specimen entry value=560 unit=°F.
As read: value=101.9 unit=°F
